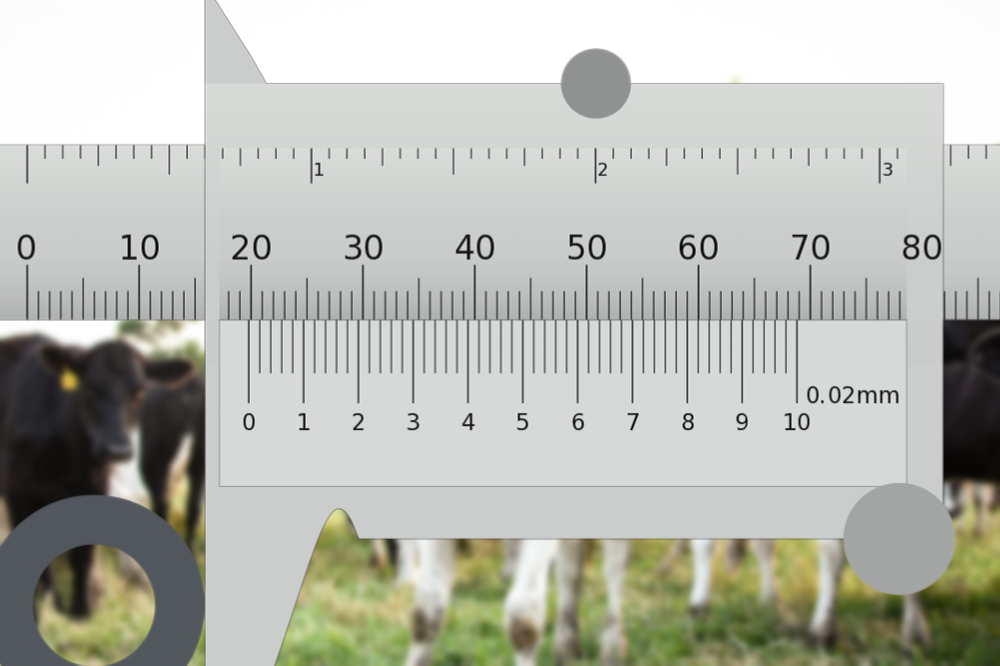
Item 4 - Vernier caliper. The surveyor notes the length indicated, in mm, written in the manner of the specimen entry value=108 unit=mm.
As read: value=19.8 unit=mm
